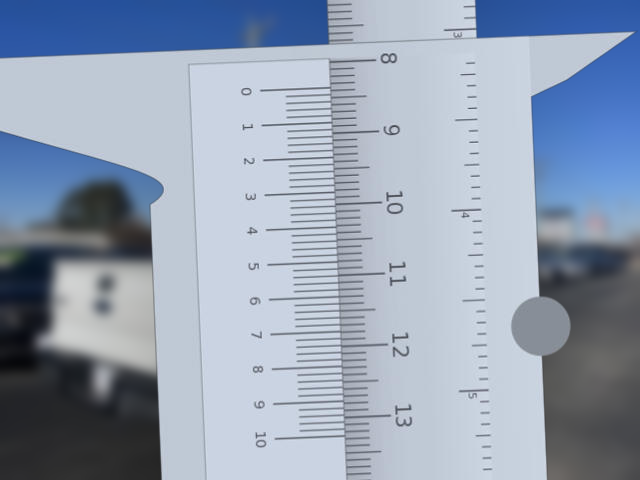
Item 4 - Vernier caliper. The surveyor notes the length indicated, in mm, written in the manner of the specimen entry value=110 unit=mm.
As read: value=83.6 unit=mm
